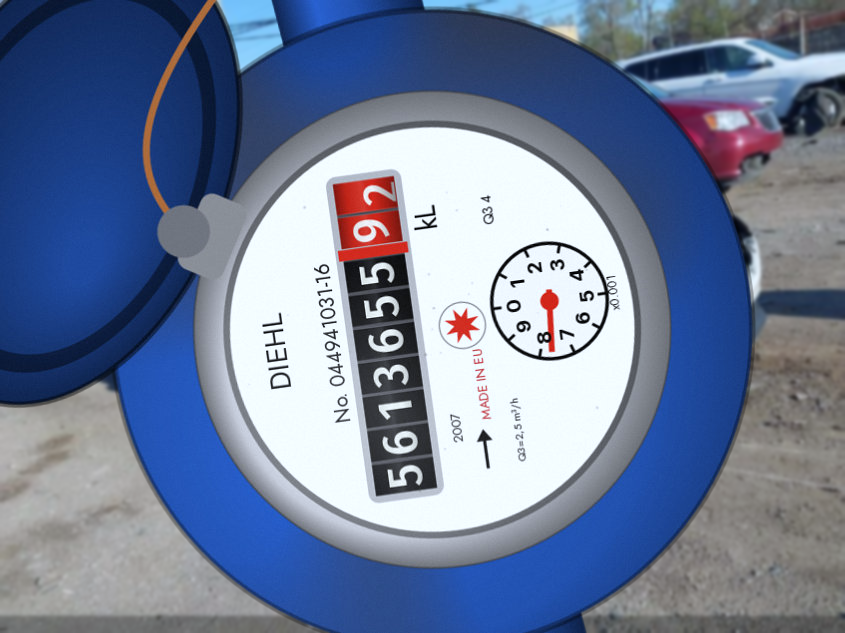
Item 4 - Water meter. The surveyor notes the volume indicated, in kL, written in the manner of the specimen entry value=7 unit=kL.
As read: value=5613655.917 unit=kL
